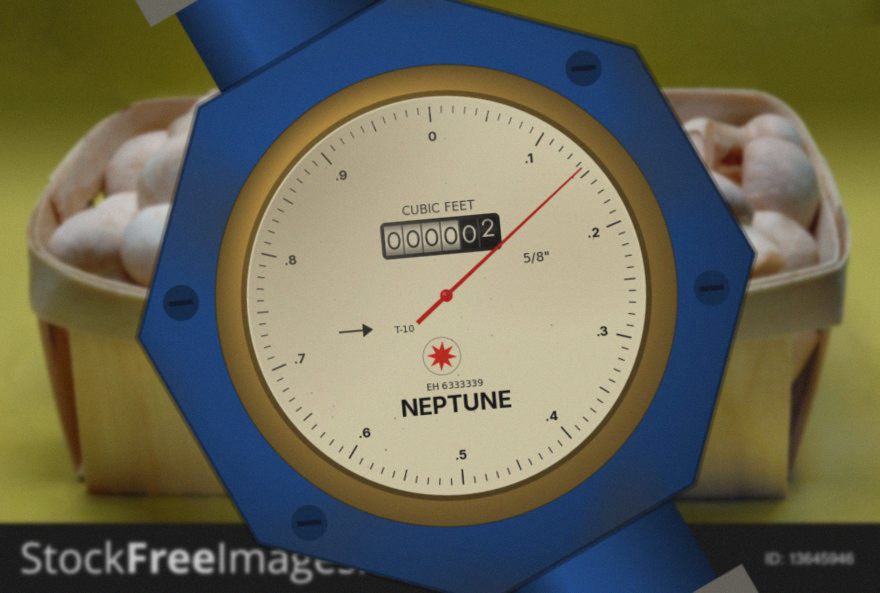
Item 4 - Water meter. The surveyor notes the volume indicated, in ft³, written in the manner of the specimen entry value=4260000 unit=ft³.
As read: value=2.14 unit=ft³
